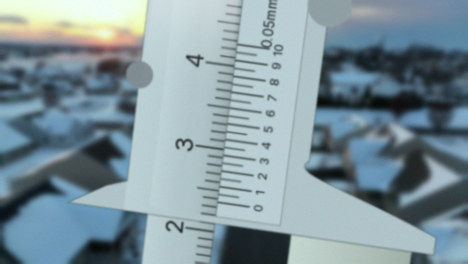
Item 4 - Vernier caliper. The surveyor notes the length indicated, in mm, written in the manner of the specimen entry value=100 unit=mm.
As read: value=23.6 unit=mm
